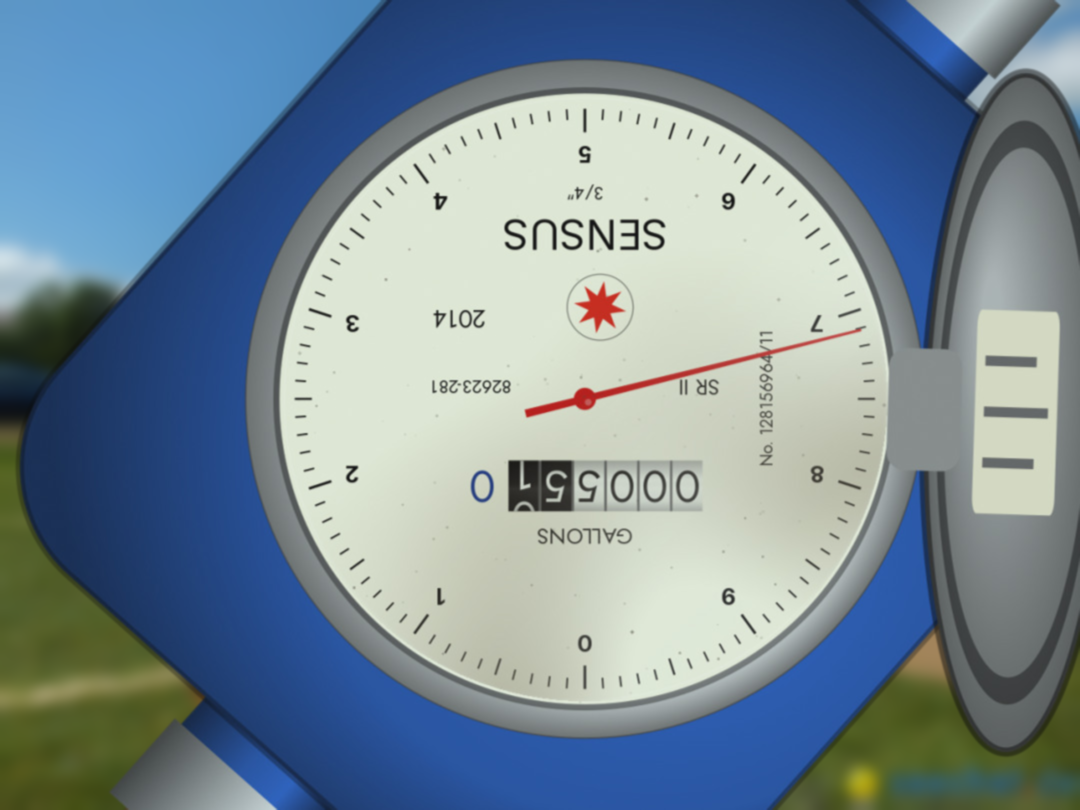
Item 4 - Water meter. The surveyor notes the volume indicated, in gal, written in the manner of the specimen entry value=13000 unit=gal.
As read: value=5507.1 unit=gal
